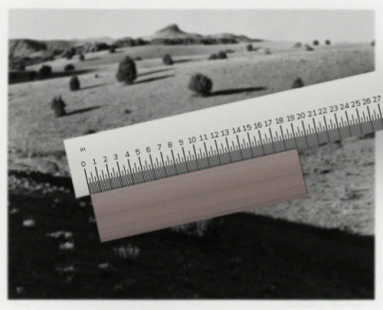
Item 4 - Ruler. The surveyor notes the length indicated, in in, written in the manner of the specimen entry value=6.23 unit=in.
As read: value=19 unit=in
